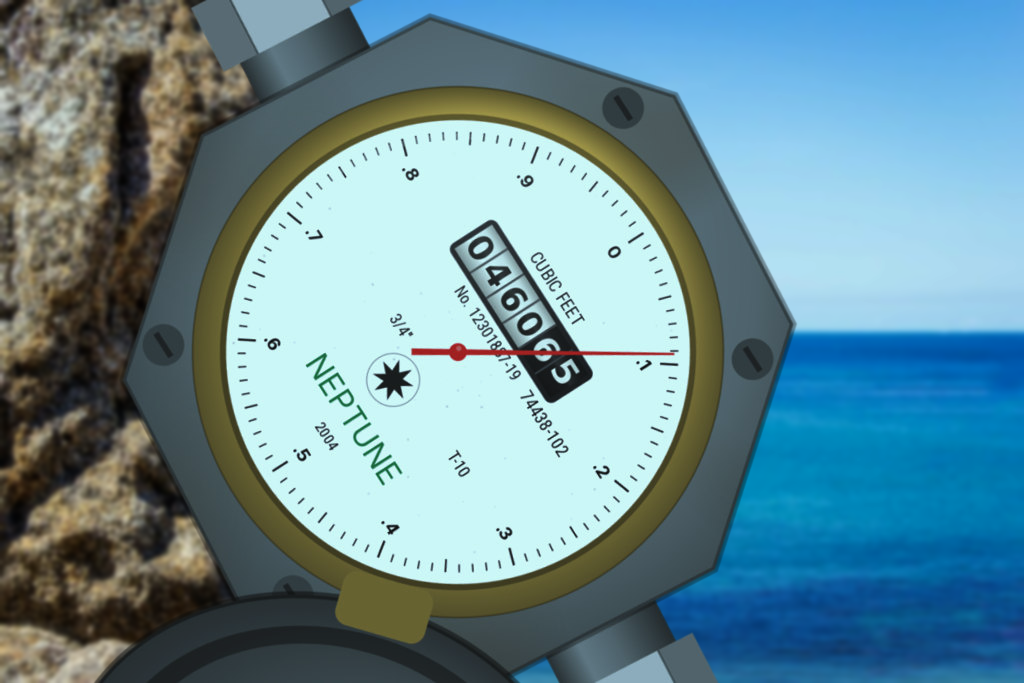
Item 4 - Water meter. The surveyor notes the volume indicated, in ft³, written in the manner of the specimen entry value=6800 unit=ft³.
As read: value=46065.09 unit=ft³
